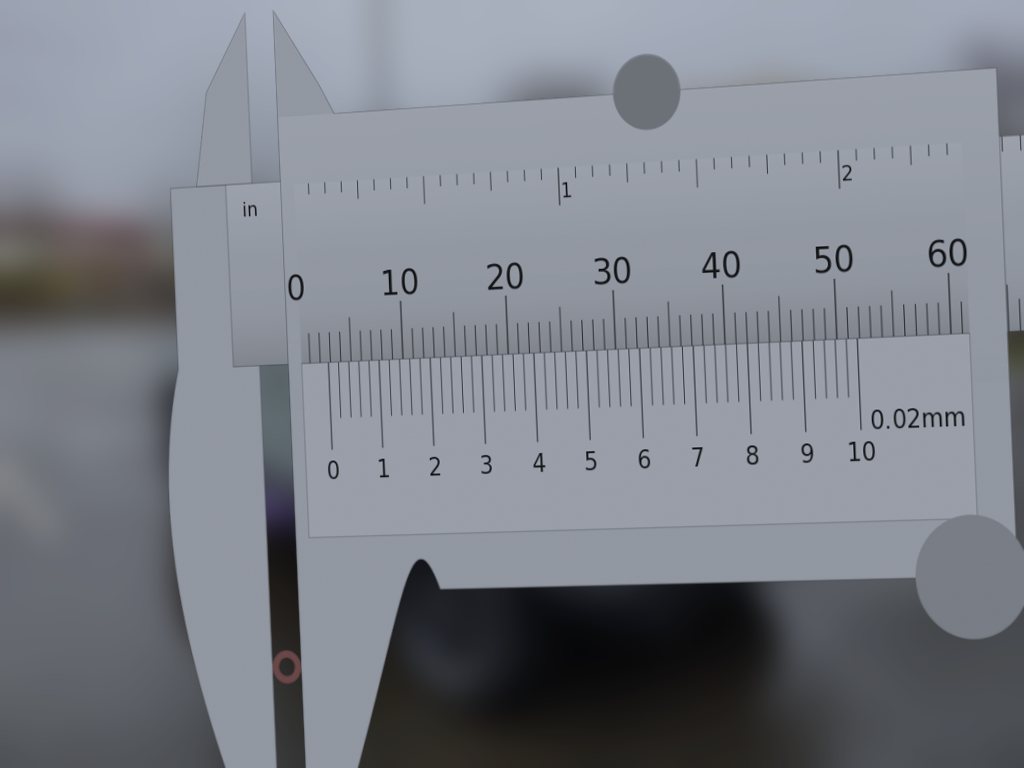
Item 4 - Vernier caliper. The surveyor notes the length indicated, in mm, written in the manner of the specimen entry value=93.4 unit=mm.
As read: value=2.8 unit=mm
